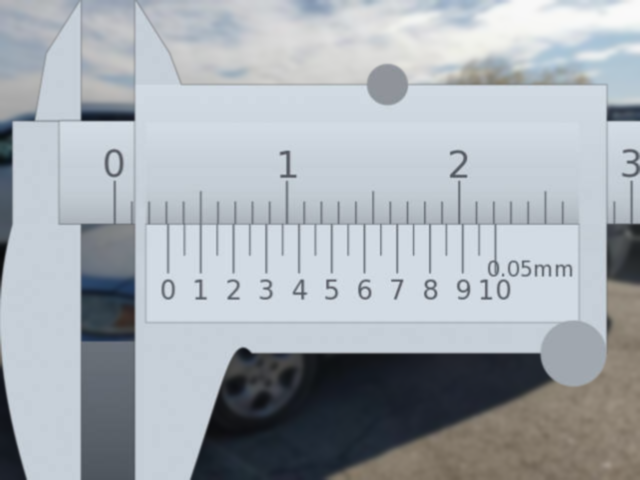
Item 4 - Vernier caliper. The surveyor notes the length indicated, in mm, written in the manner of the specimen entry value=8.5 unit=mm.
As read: value=3.1 unit=mm
